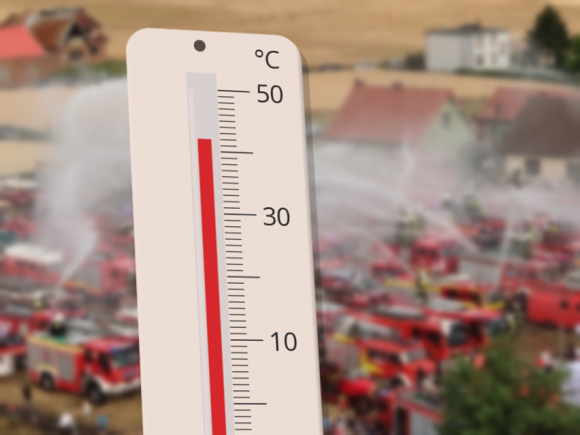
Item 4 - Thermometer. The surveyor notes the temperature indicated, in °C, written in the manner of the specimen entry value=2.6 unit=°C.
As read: value=42 unit=°C
